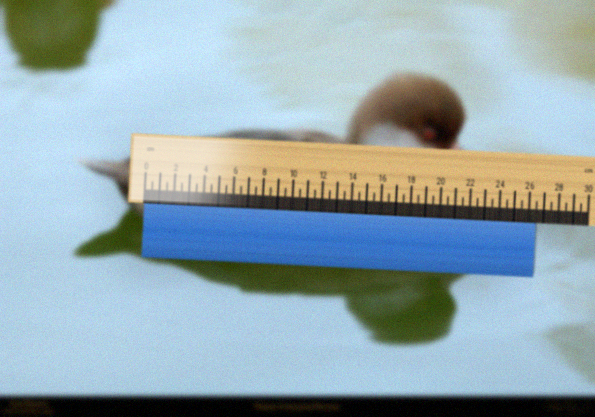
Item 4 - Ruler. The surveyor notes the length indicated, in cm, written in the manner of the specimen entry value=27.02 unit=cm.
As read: value=26.5 unit=cm
